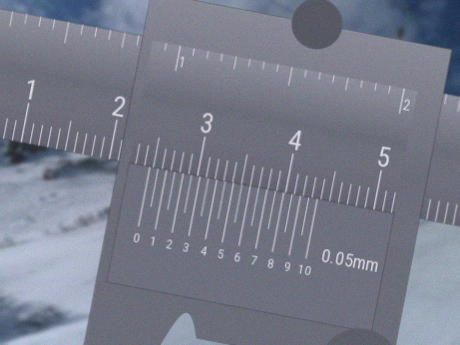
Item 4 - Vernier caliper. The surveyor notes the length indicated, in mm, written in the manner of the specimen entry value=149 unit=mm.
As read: value=24.6 unit=mm
